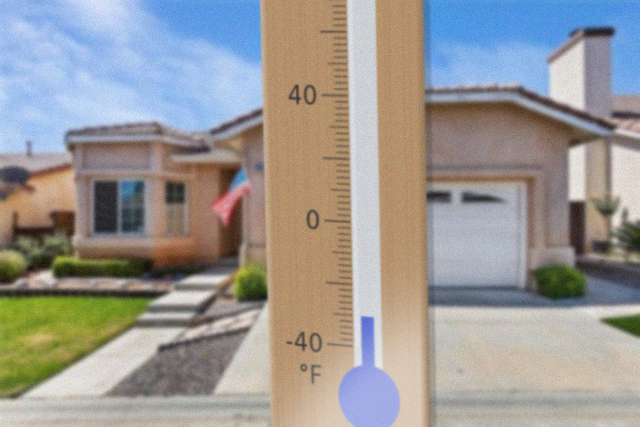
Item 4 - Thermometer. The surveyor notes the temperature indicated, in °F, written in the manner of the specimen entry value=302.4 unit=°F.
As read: value=-30 unit=°F
